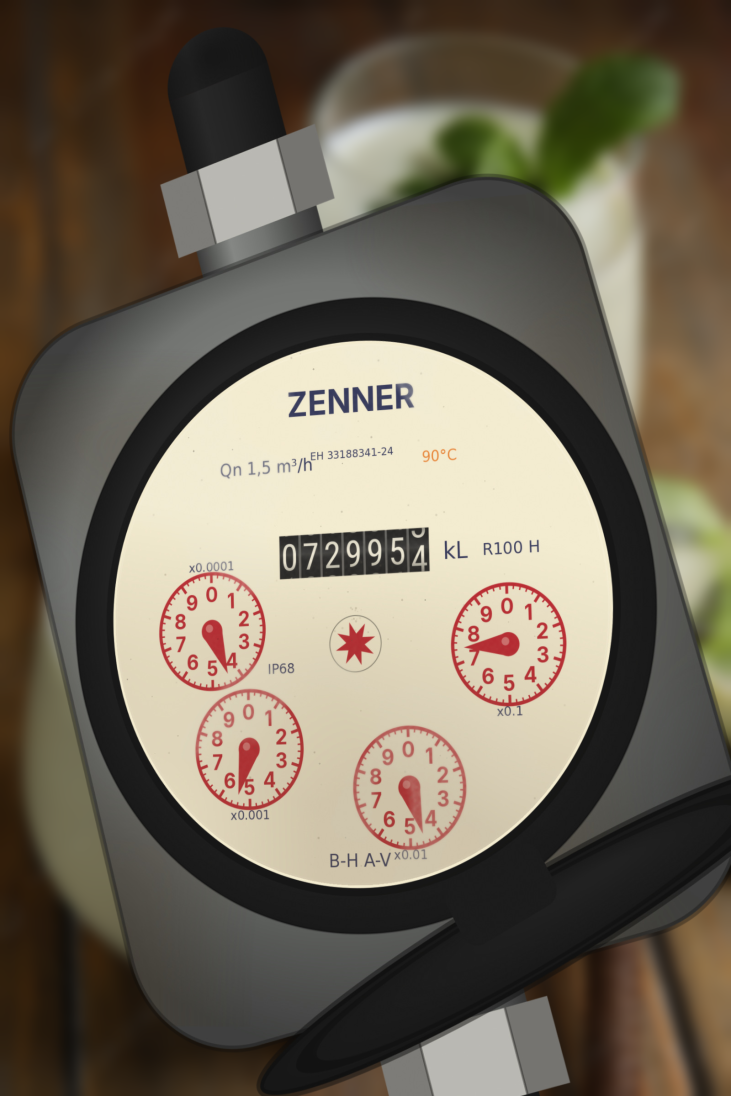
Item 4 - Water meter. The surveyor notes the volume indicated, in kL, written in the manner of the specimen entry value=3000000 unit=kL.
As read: value=729953.7454 unit=kL
